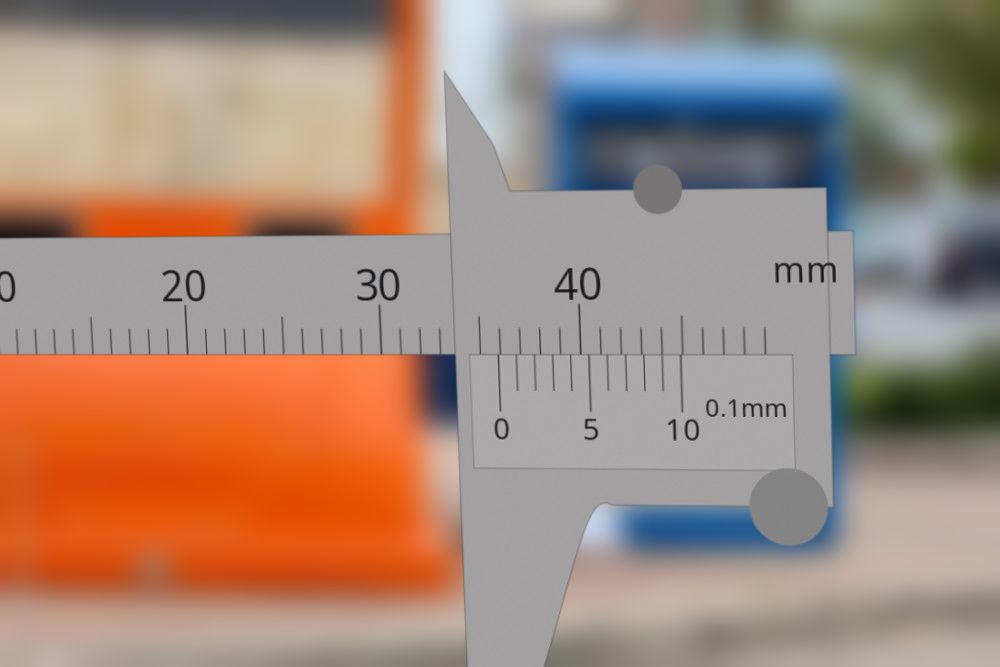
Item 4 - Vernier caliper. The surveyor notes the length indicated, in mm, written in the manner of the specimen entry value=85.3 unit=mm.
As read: value=35.9 unit=mm
